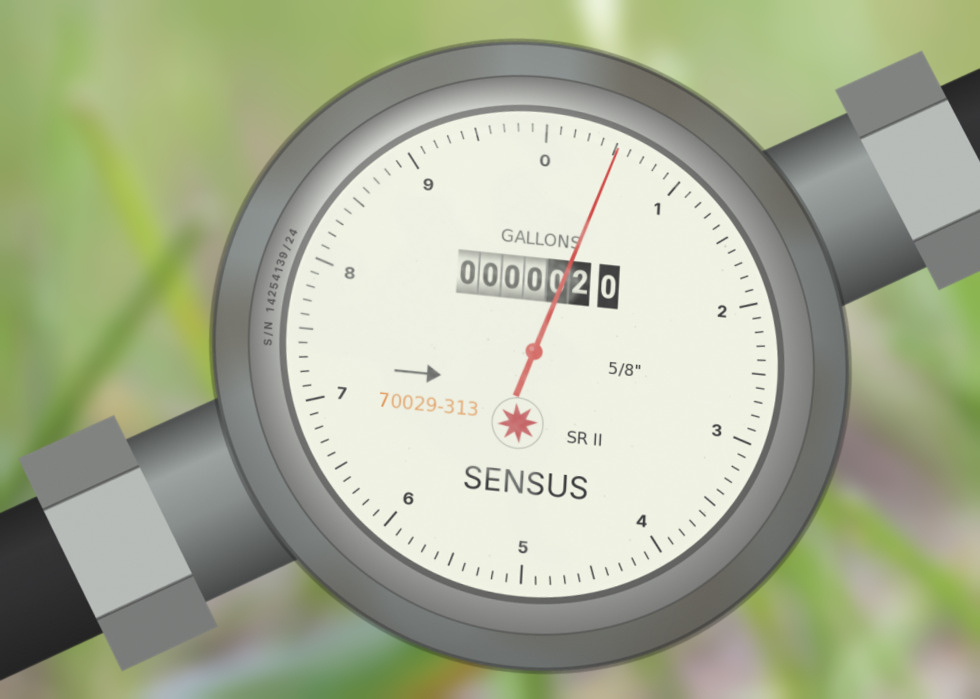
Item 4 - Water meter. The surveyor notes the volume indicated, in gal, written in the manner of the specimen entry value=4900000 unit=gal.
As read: value=20.5 unit=gal
